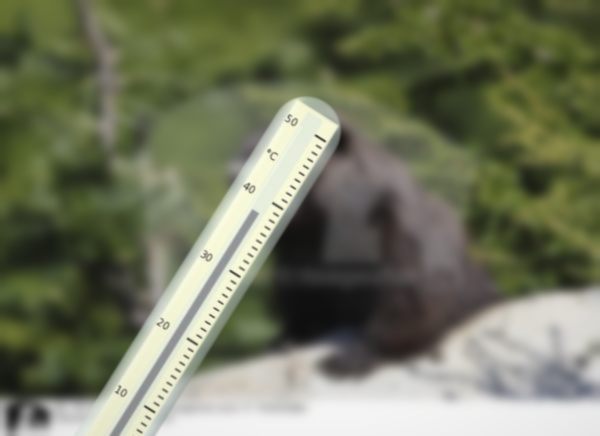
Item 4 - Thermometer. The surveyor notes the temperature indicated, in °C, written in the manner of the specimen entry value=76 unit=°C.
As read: value=38 unit=°C
